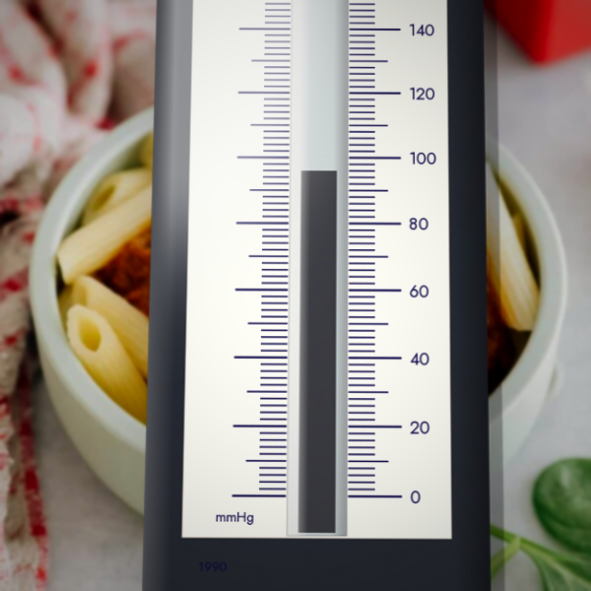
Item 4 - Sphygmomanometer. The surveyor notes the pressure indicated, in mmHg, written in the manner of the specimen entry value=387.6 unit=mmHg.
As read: value=96 unit=mmHg
